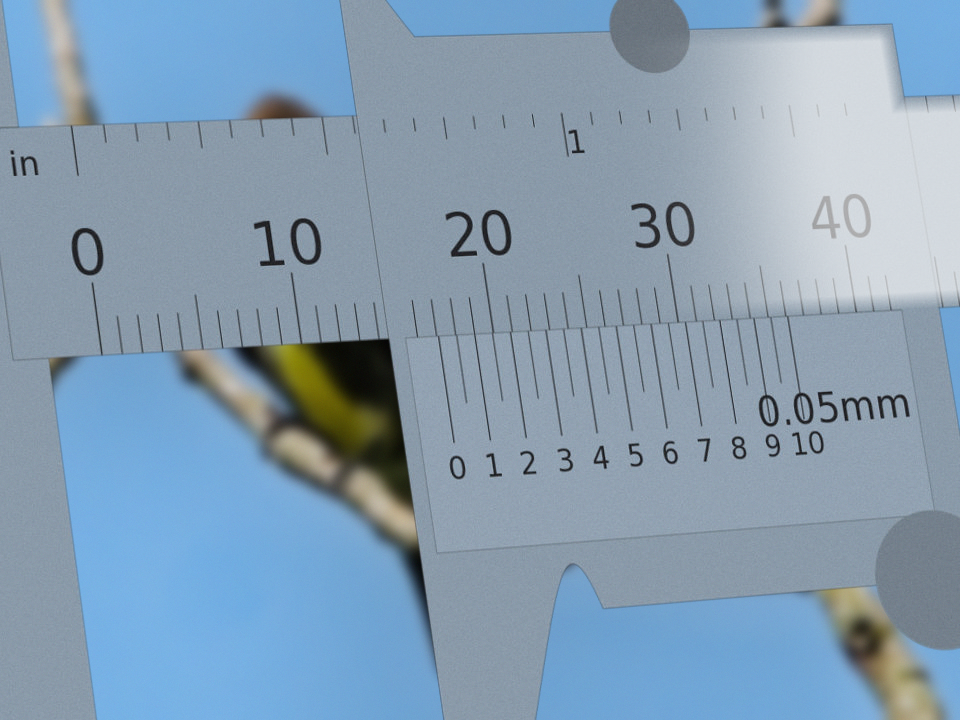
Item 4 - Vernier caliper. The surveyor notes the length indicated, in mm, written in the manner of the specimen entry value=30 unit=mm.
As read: value=17.1 unit=mm
